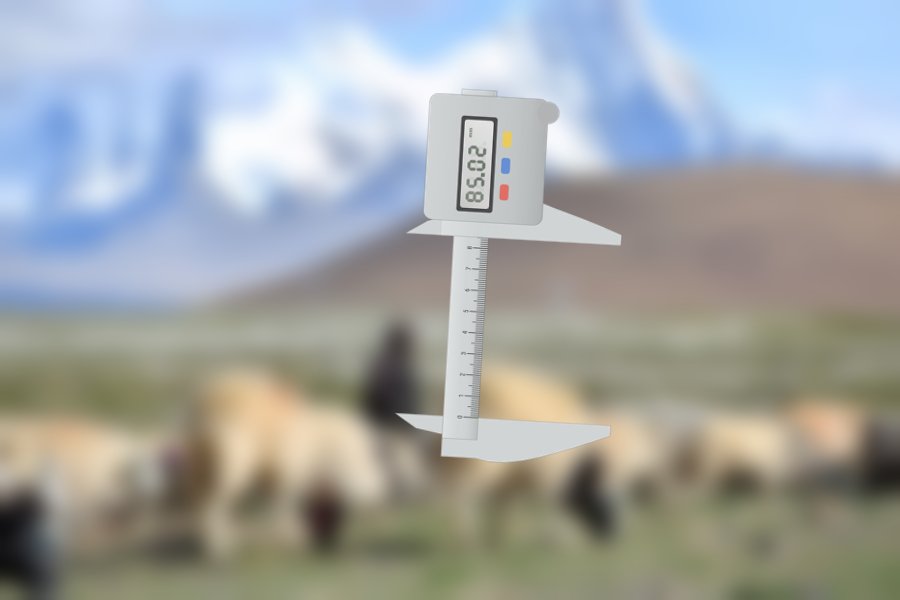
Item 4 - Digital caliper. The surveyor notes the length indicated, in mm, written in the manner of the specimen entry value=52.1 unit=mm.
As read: value=85.02 unit=mm
